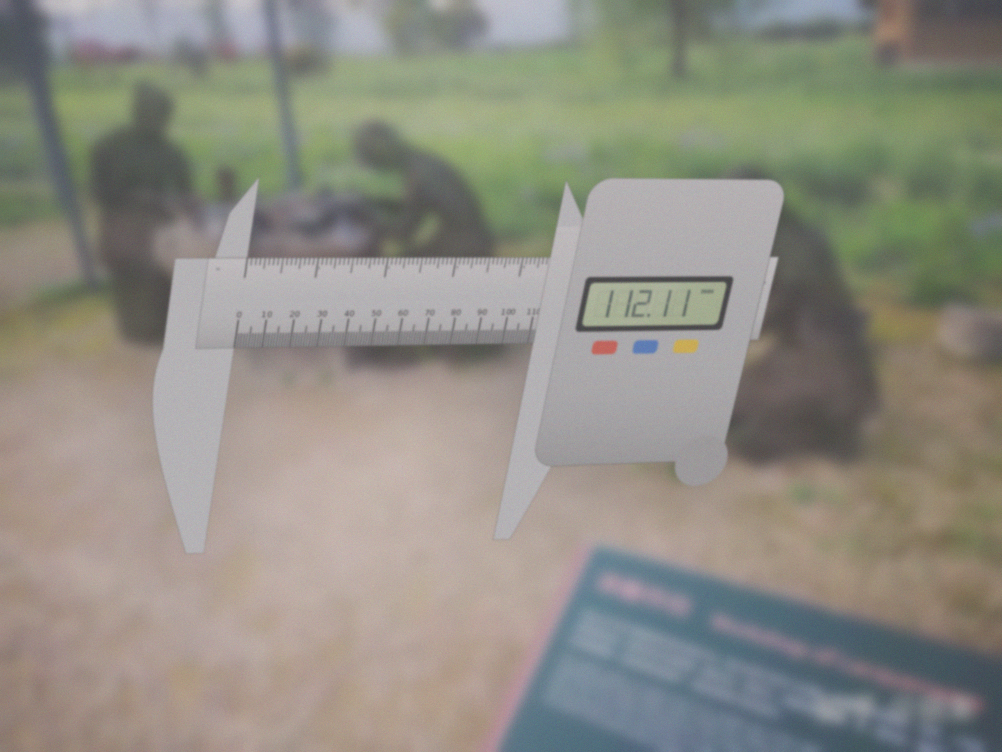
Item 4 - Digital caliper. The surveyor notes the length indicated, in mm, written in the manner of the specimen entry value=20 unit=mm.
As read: value=112.11 unit=mm
